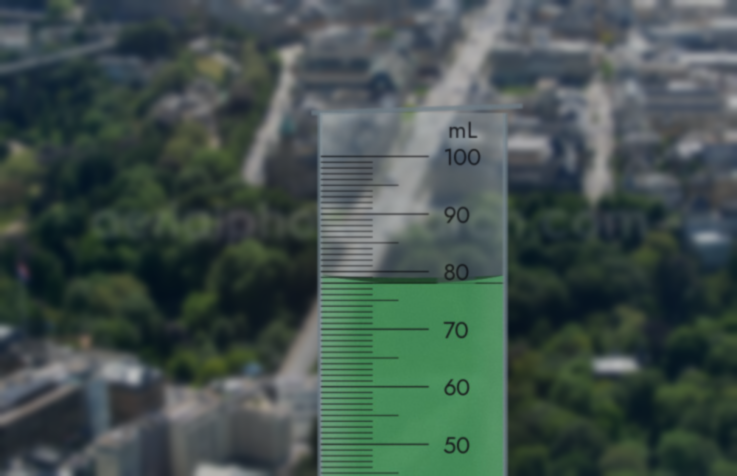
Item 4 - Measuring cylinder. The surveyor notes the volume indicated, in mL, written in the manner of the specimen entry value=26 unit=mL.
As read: value=78 unit=mL
